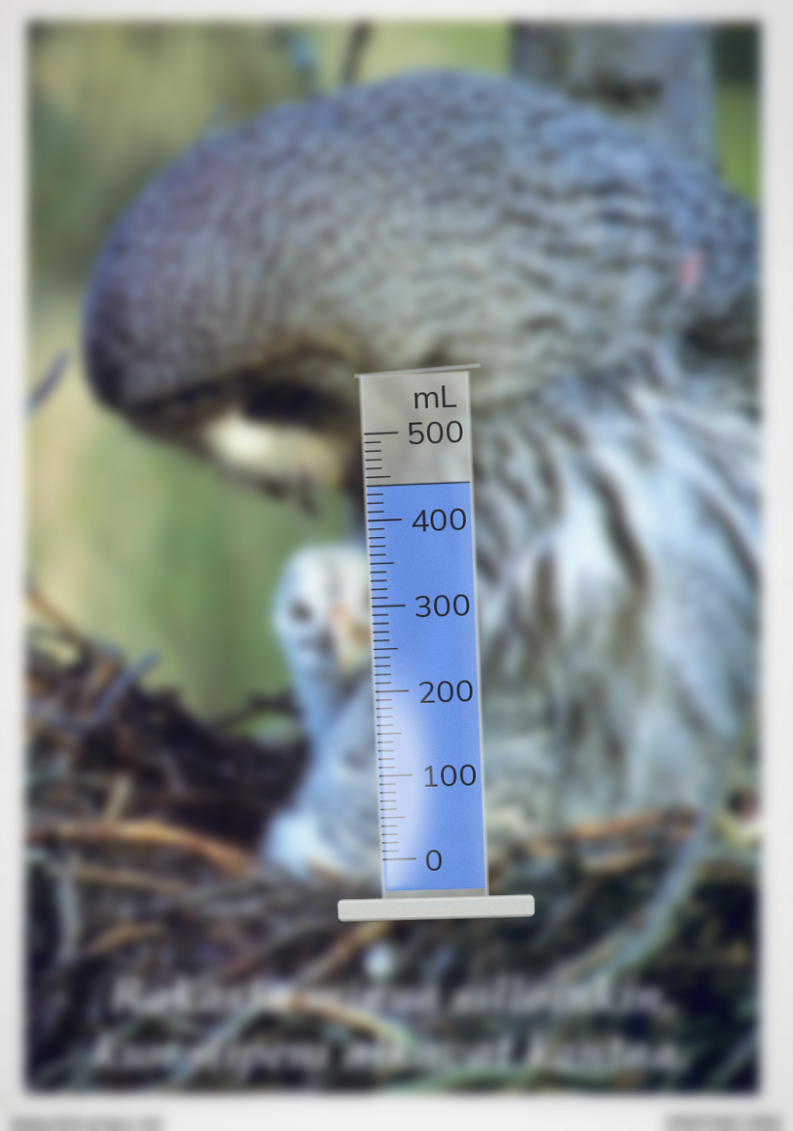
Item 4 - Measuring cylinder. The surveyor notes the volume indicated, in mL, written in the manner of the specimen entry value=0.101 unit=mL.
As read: value=440 unit=mL
